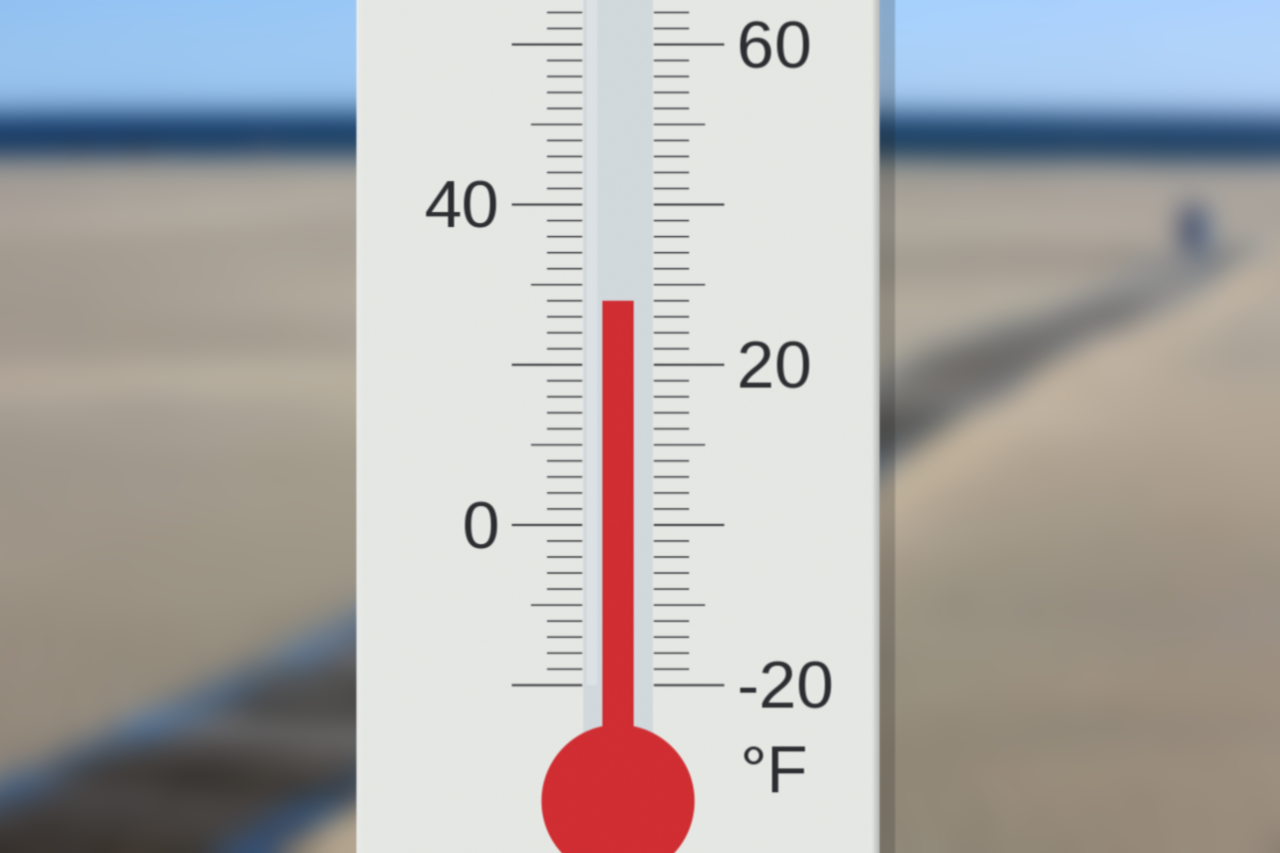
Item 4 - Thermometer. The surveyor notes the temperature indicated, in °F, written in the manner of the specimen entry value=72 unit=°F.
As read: value=28 unit=°F
